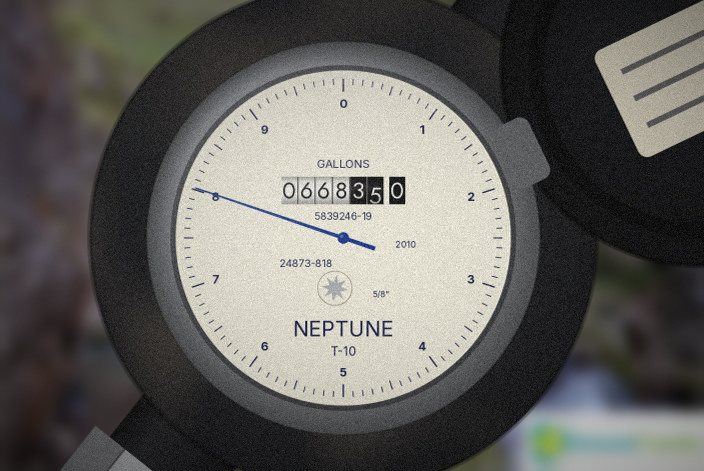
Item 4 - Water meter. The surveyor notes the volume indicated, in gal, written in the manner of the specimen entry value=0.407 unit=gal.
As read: value=668348.0 unit=gal
